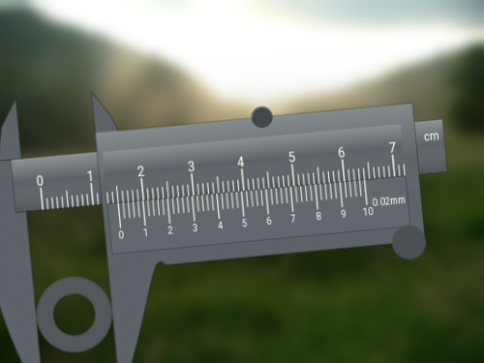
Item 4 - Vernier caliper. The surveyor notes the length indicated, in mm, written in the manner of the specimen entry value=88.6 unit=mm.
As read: value=15.0 unit=mm
